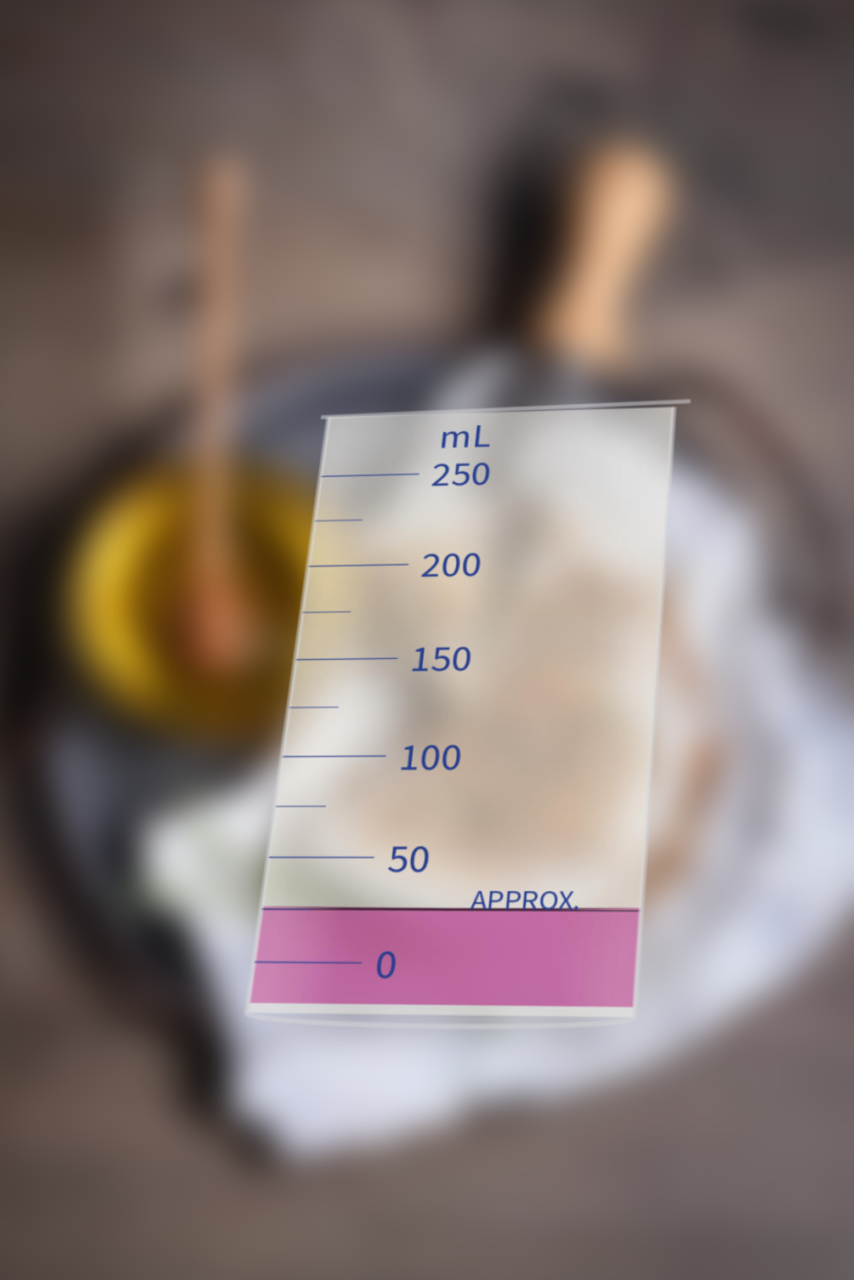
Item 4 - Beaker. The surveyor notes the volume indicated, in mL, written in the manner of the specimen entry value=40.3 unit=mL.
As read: value=25 unit=mL
